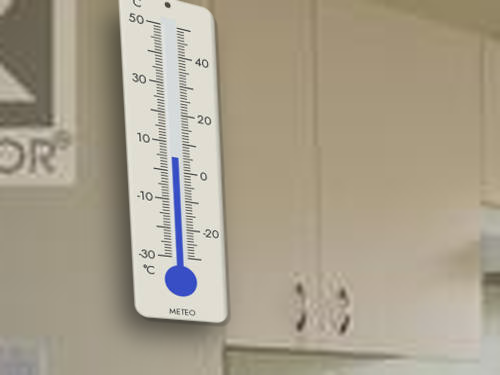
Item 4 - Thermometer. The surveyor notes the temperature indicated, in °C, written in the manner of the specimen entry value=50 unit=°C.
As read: value=5 unit=°C
